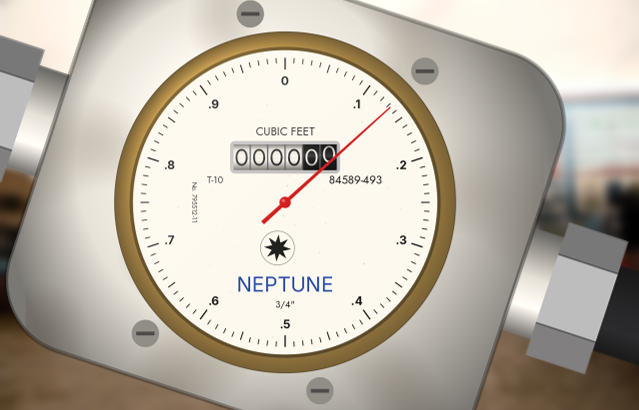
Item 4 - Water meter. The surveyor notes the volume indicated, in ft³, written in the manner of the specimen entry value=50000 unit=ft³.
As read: value=0.13 unit=ft³
